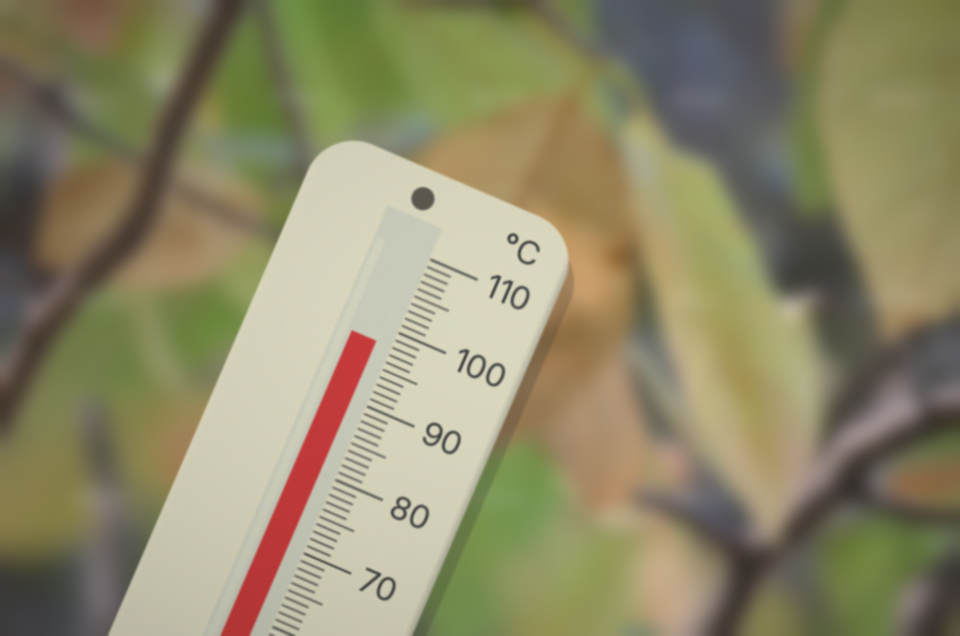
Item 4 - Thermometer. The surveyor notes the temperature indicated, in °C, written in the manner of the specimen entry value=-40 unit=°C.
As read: value=98 unit=°C
